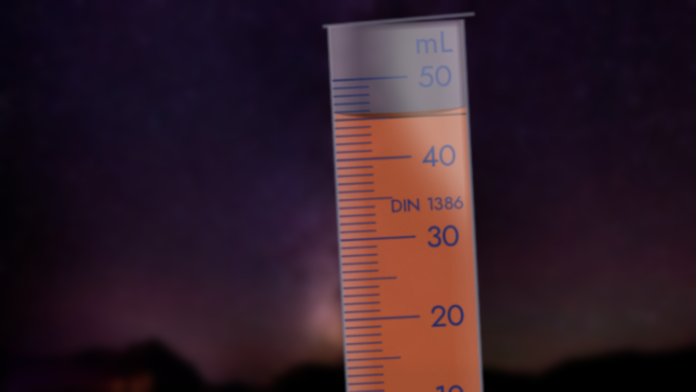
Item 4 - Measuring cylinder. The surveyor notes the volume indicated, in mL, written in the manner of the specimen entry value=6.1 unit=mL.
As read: value=45 unit=mL
